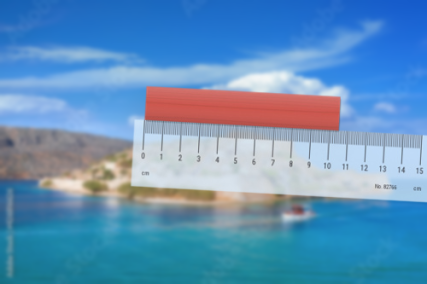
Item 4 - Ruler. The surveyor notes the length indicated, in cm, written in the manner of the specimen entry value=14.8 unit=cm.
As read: value=10.5 unit=cm
